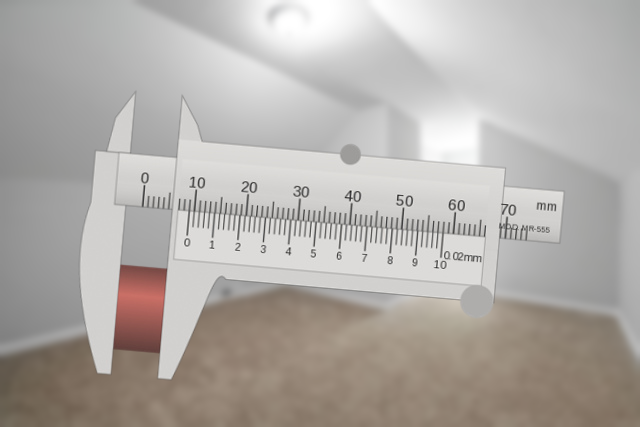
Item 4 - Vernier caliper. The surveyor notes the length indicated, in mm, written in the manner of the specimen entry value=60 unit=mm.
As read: value=9.0 unit=mm
